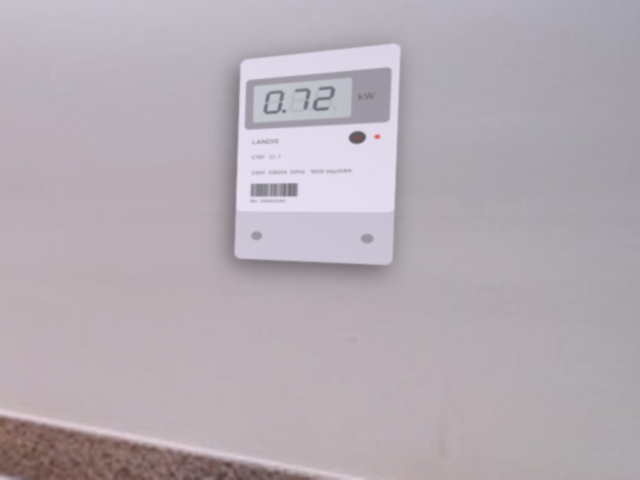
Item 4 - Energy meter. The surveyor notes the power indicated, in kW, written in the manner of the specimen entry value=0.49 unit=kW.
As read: value=0.72 unit=kW
